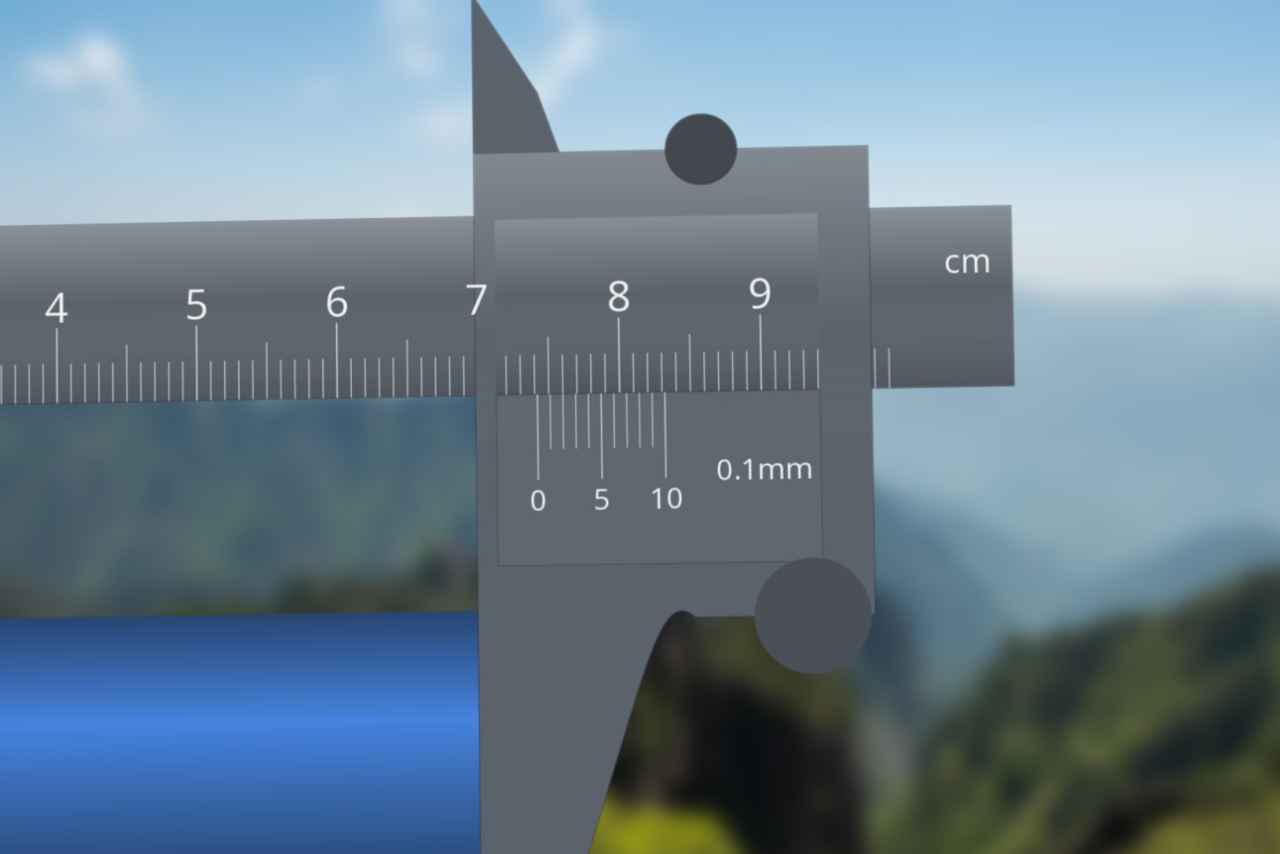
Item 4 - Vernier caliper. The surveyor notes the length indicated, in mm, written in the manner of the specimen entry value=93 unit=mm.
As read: value=74.2 unit=mm
